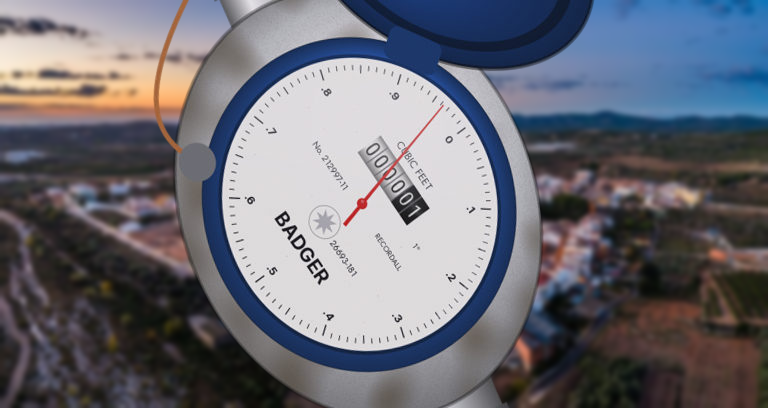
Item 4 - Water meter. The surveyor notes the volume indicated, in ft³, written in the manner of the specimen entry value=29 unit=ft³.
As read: value=0.96 unit=ft³
